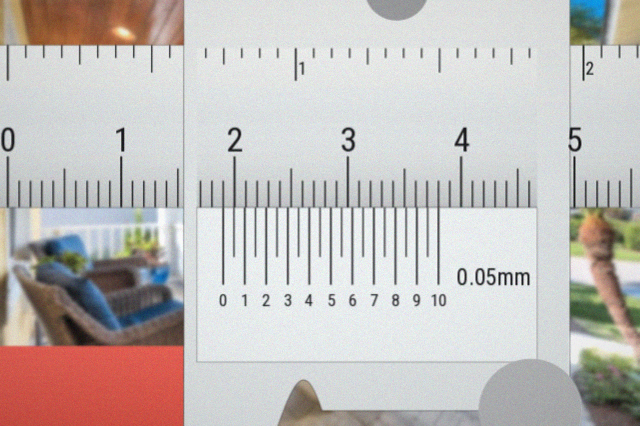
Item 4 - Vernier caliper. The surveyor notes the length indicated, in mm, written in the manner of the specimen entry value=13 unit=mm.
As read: value=19.0 unit=mm
